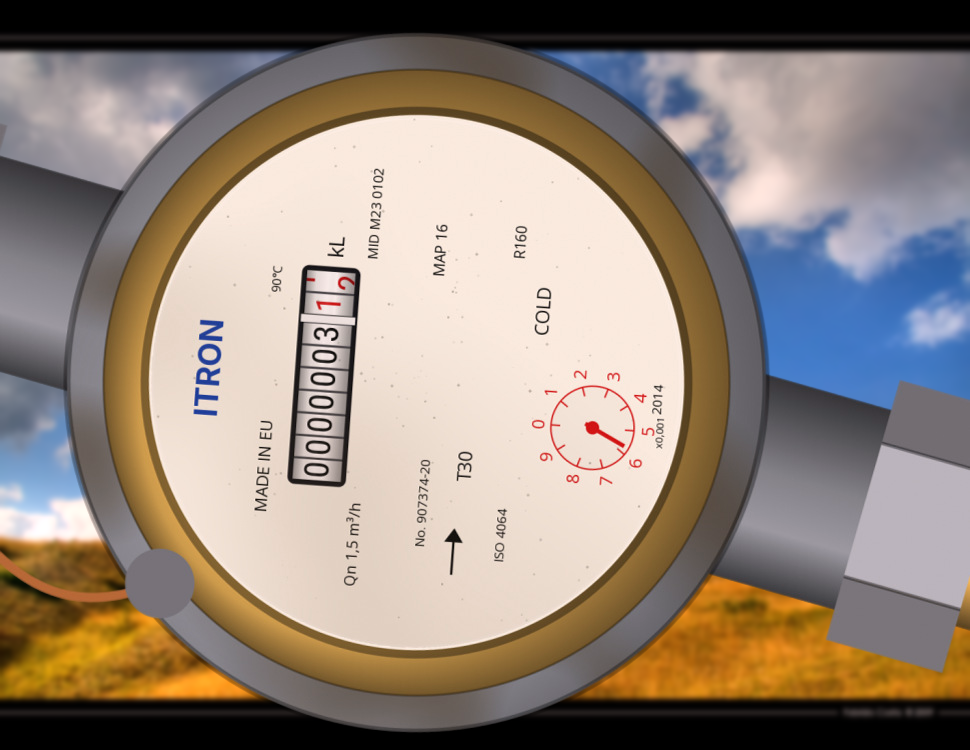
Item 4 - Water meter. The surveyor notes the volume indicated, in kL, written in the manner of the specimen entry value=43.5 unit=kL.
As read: value=3.115 unit=kL
